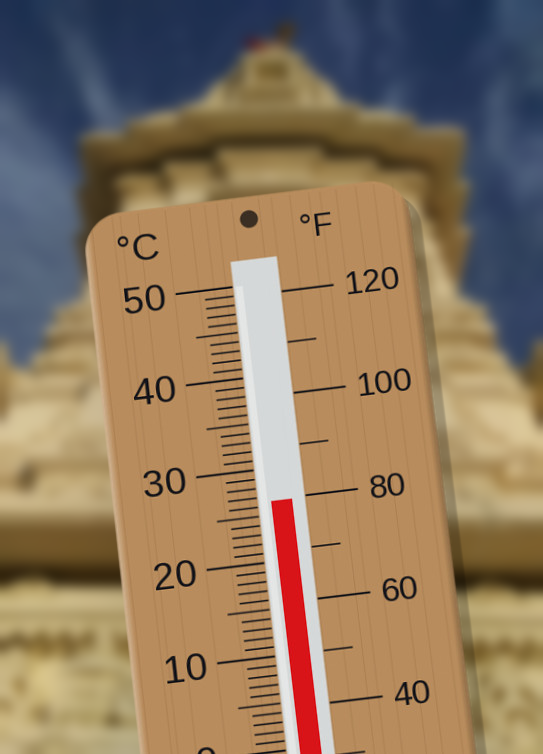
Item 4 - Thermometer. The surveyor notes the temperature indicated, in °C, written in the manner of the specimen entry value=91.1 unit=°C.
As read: value=26.5 unit=°C
